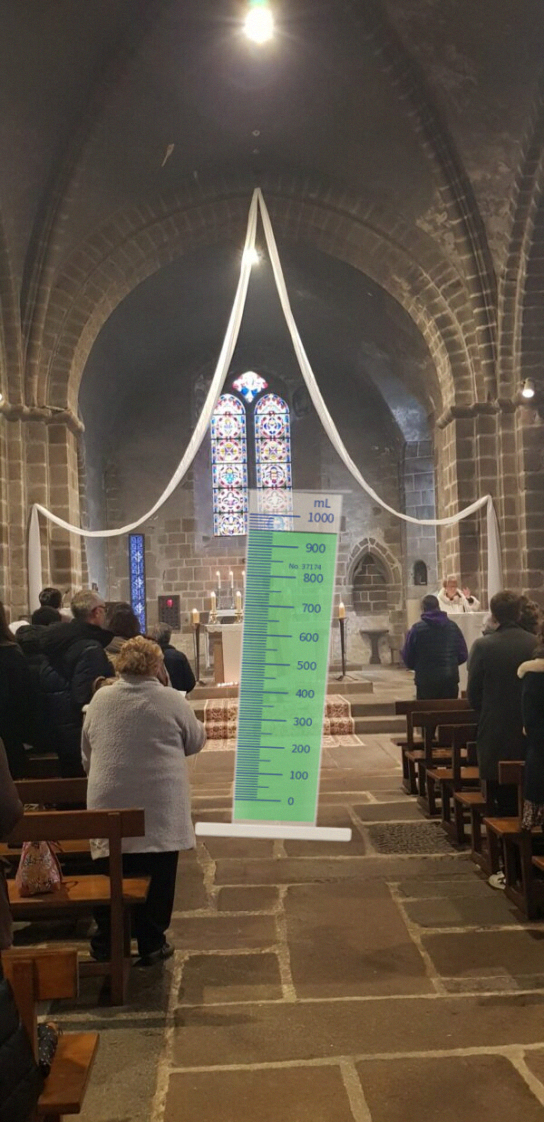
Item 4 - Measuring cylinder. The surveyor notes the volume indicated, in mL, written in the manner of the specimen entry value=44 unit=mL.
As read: value=950 unit=mL
